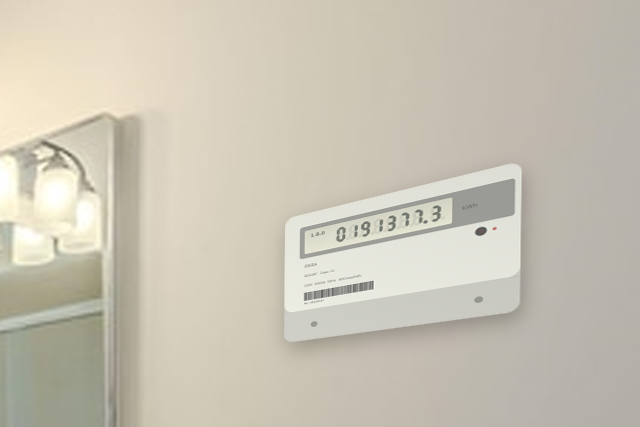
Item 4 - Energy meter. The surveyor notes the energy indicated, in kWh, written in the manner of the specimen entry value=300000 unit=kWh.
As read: value=191377.3 unit=kWh
